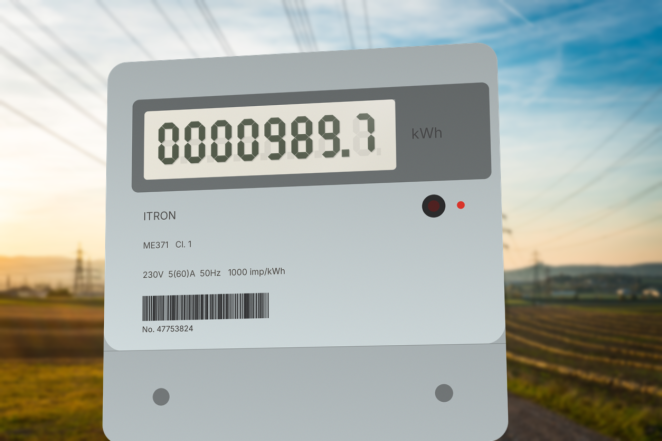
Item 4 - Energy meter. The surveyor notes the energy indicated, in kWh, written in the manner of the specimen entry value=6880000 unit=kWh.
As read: value=989.7 unit=kWh
